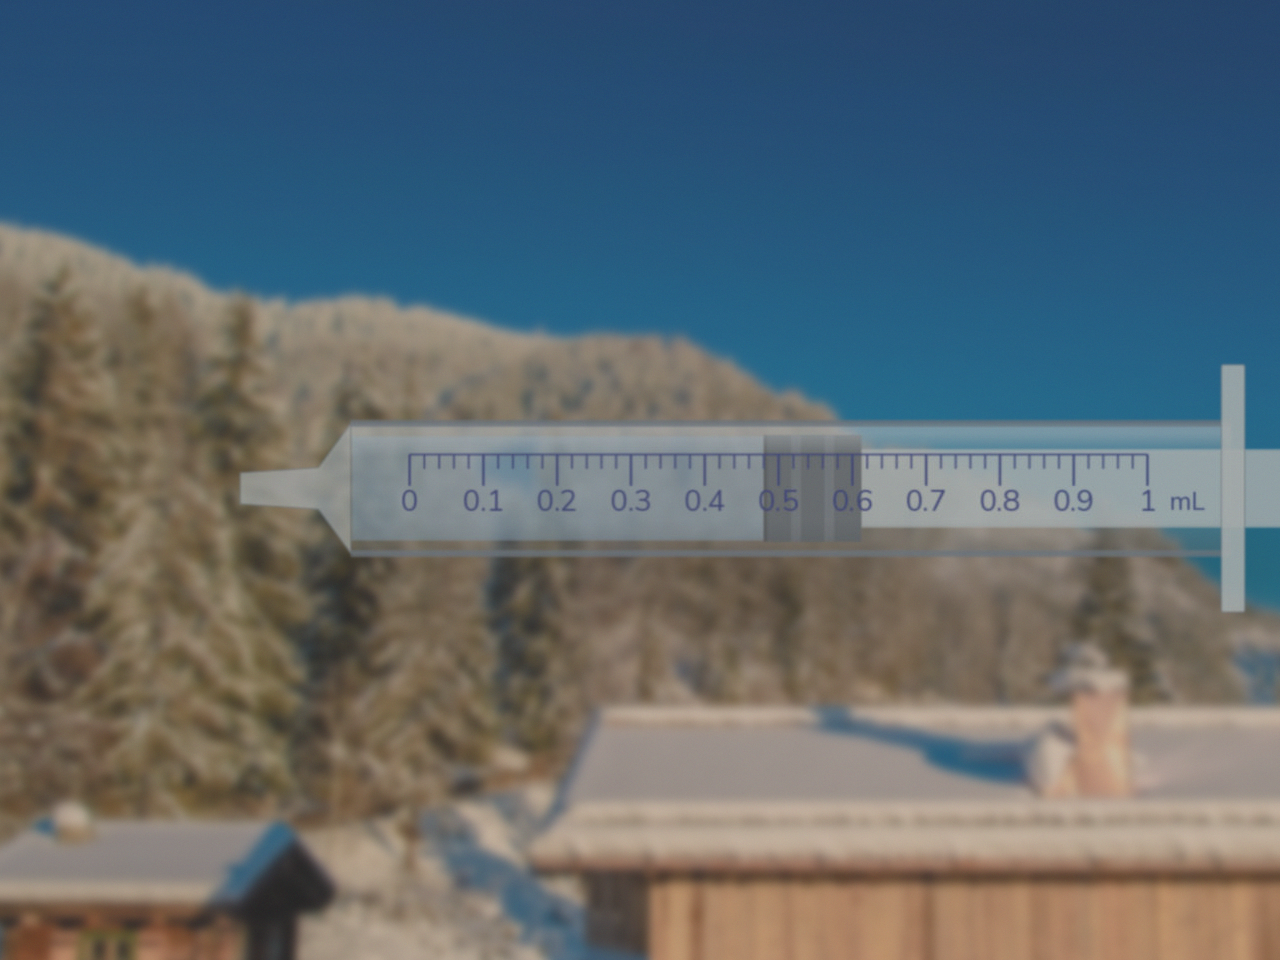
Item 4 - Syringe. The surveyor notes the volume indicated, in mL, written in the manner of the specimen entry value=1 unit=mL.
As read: value=0.48 unit=mL
